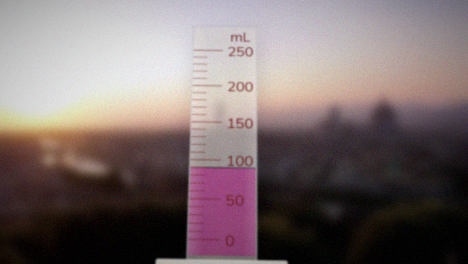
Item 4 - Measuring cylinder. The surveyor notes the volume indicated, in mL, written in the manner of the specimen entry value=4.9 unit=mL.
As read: value=90 unit=mL
